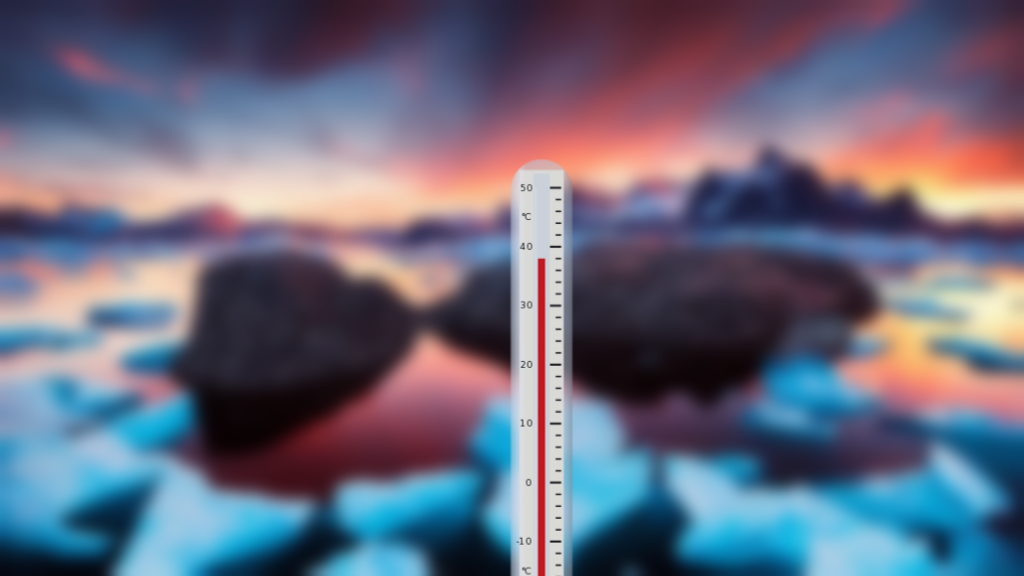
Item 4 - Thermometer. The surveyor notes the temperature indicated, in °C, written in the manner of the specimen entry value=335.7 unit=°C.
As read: value=38 unit=°C
